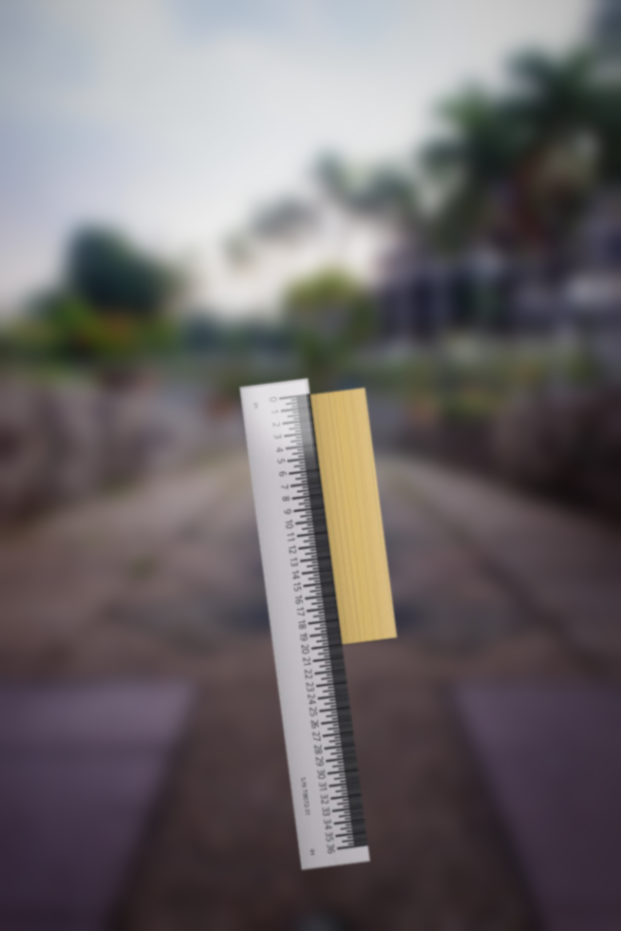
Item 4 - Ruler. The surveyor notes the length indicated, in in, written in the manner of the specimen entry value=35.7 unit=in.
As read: value=20 unit=in
